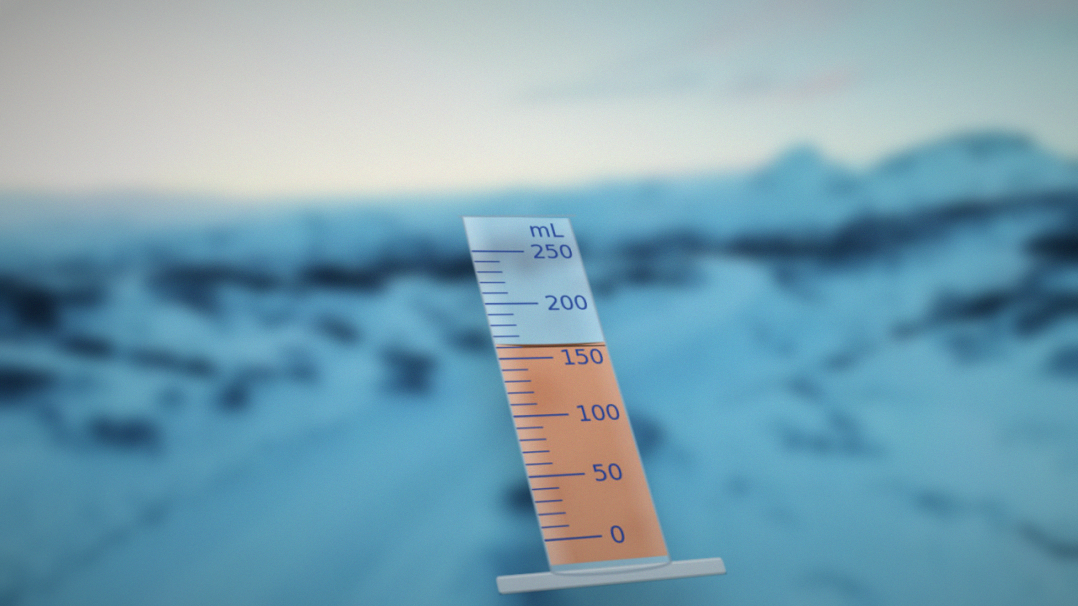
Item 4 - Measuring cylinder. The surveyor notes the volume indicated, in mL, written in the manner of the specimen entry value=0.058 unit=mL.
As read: value=160 unit=mL
